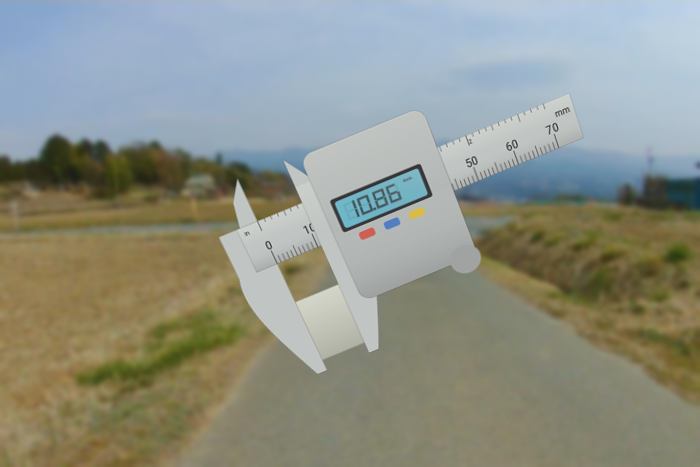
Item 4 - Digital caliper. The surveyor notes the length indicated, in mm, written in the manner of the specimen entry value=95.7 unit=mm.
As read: value=10.86 unit=mm
